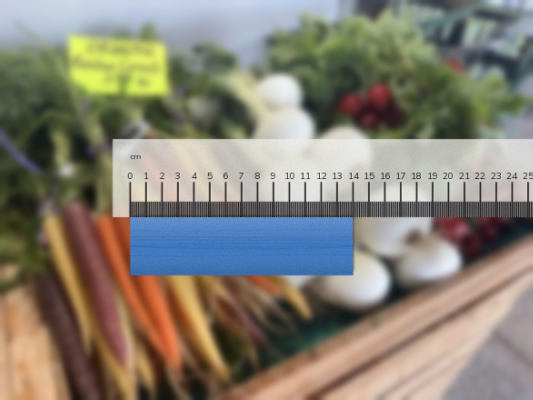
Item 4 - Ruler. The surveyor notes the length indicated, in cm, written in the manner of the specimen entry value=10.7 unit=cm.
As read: value=14 unit=cm
